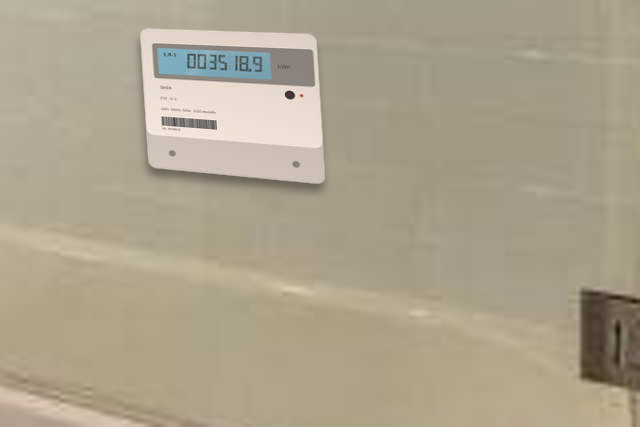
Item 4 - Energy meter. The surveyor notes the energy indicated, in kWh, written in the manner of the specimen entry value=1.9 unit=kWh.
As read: value=3518.9 unit=kWh
